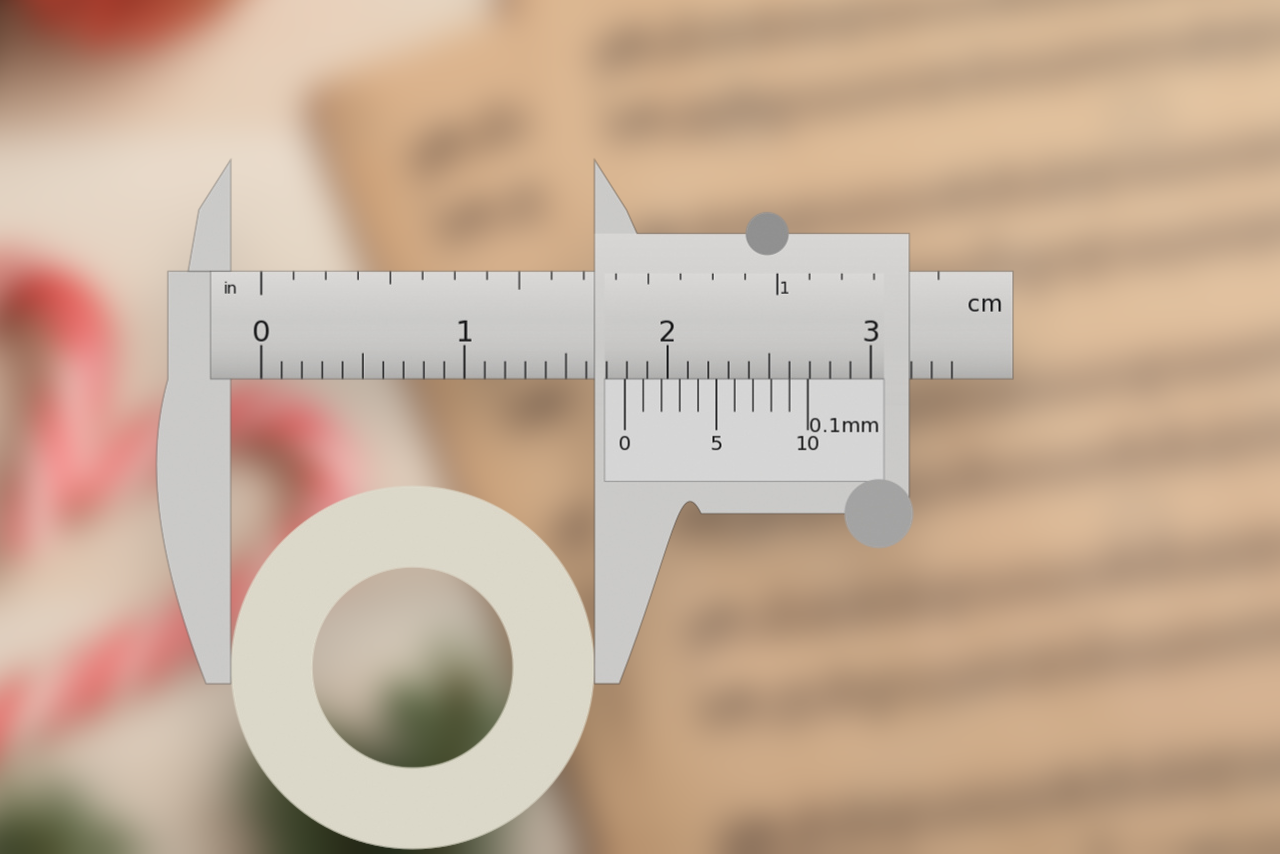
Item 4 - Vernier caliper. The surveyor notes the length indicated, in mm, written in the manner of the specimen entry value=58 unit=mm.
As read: value=17.9 unit=mm
